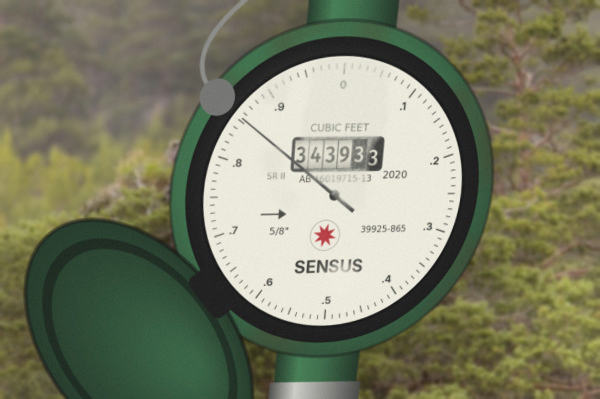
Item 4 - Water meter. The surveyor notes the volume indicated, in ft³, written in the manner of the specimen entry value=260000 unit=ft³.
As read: value=343932.85 unit=ft³
